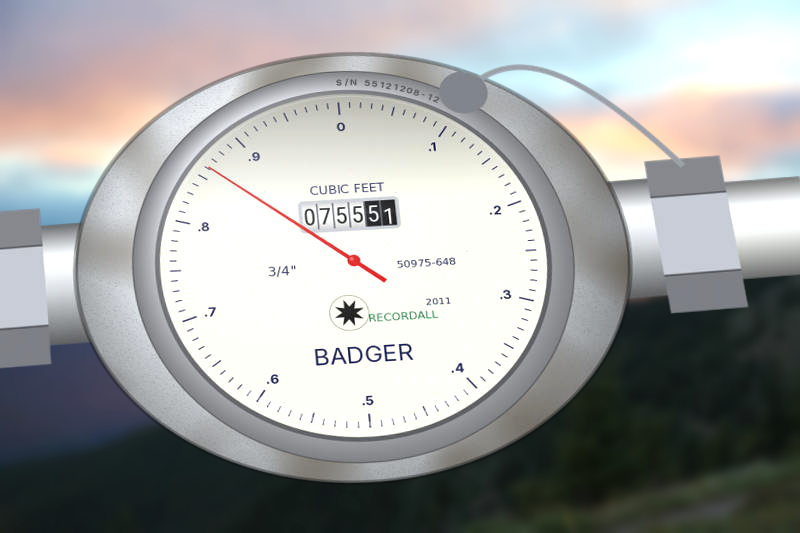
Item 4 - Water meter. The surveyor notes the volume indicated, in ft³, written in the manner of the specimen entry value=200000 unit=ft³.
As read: value=75550.86 unit=ft³
